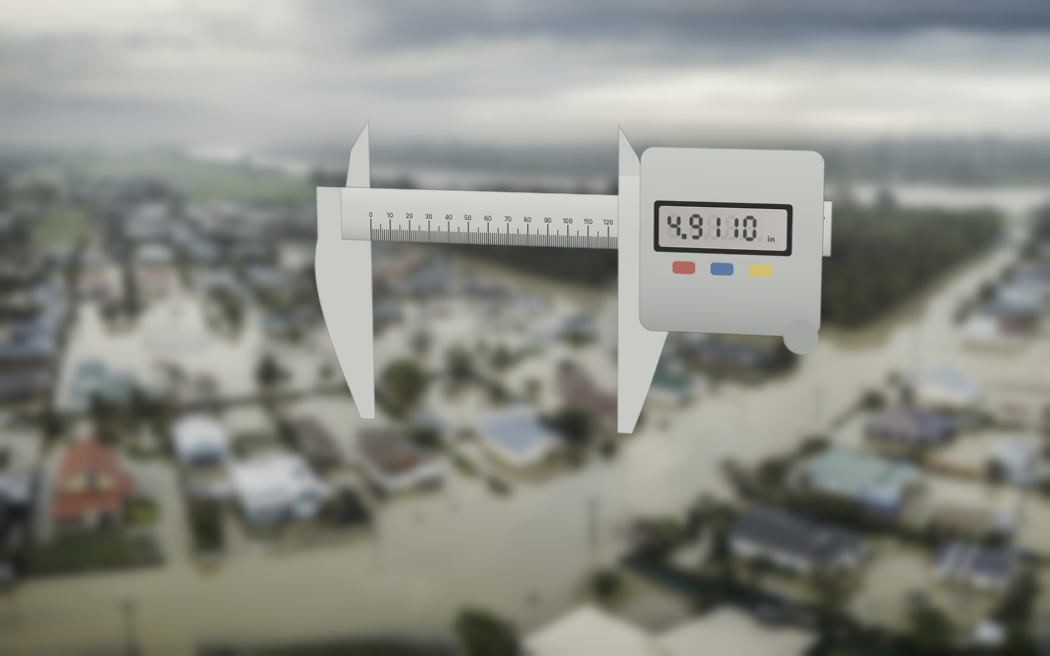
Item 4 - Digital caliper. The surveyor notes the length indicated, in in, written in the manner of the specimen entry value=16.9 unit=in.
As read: value=4.9110 unit=in
